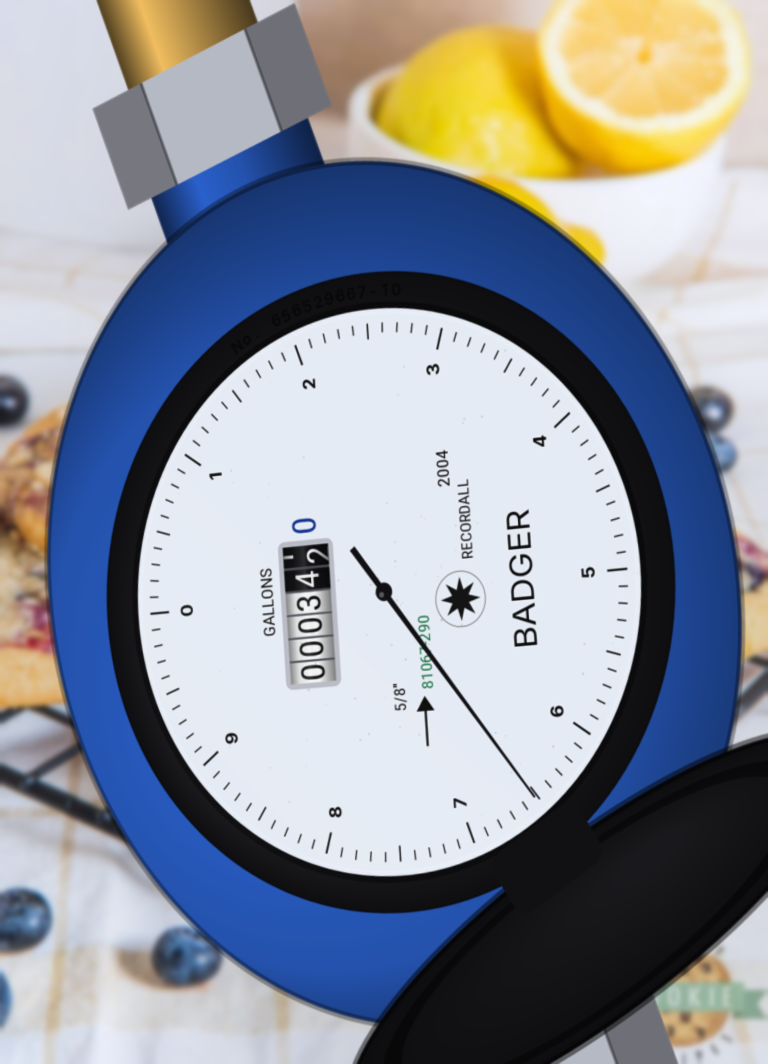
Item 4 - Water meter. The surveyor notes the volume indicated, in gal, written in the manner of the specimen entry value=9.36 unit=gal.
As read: value=3416.5 unit=gal
